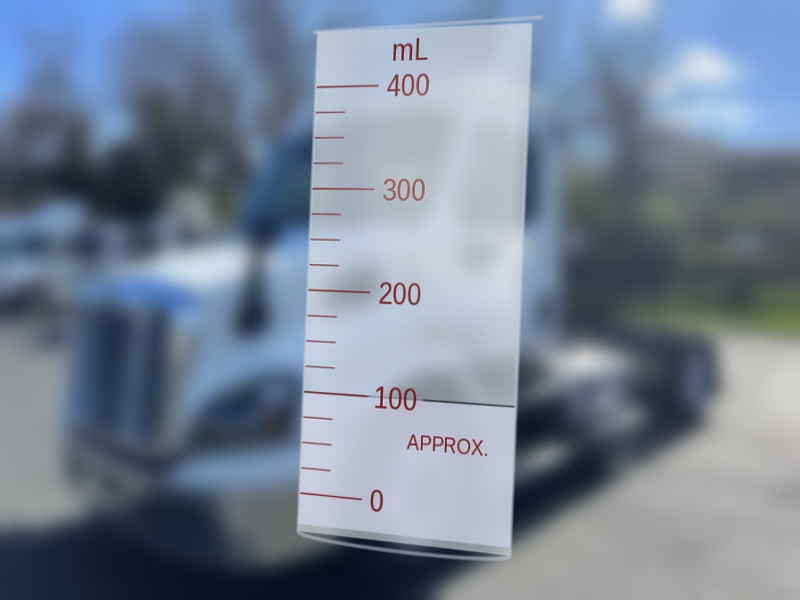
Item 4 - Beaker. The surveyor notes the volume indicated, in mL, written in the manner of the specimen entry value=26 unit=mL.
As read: value=100 unit=mL
